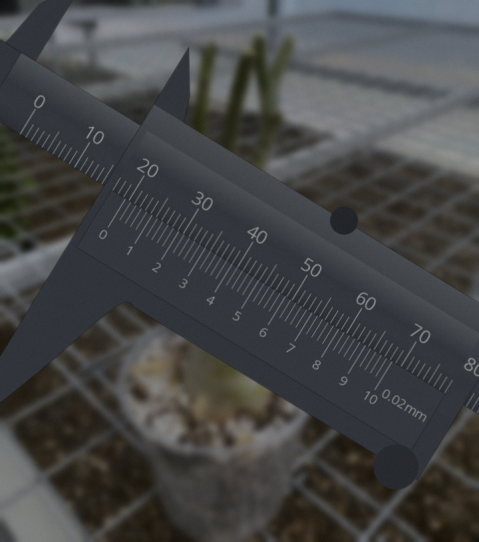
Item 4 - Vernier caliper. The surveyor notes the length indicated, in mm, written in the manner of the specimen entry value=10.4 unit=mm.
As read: value=19.4 unit=mm
